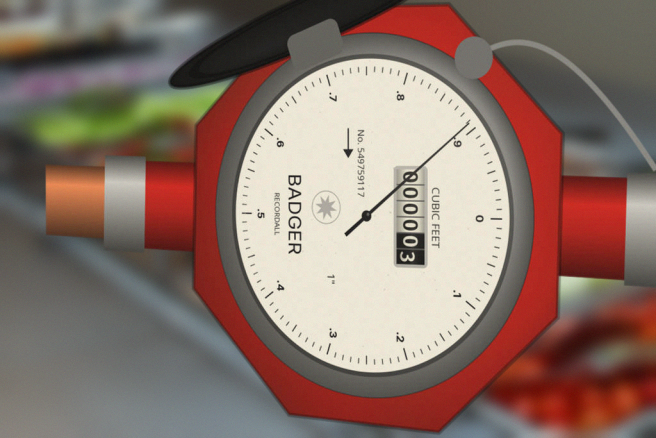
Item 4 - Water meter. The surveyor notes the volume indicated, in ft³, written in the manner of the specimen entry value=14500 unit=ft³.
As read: value=2.89 unit=ft³
